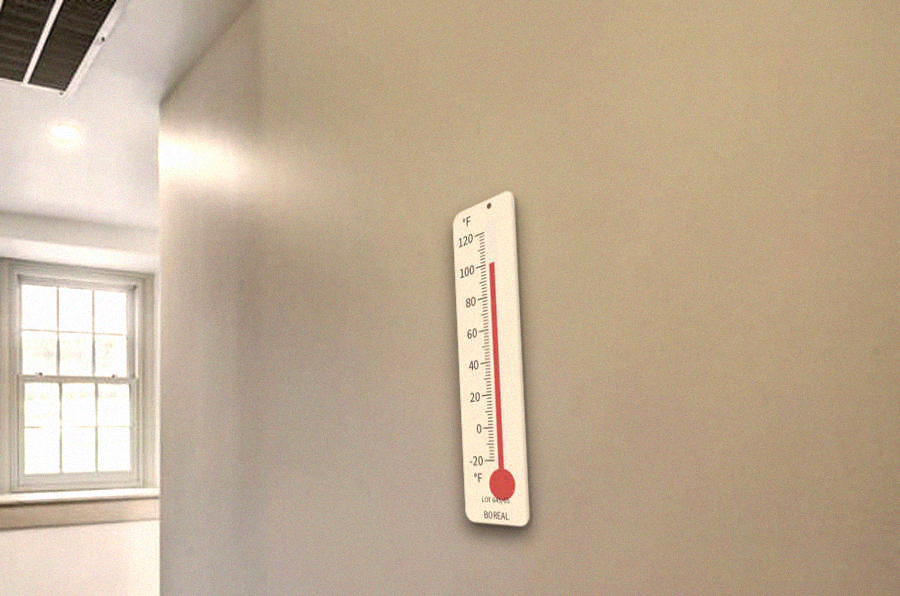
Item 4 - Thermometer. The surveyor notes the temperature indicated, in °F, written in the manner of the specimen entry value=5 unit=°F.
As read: value=100 unit=°F
